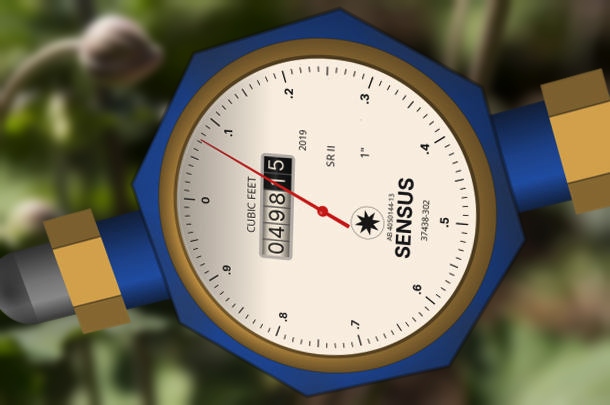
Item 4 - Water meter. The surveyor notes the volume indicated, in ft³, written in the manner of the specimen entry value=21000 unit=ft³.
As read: value=49815.07 unit=ft³
